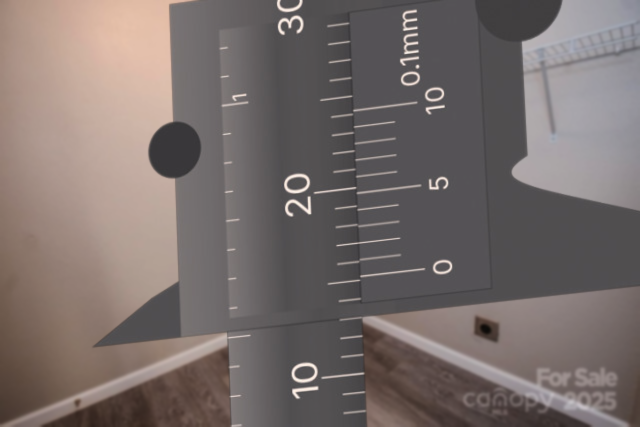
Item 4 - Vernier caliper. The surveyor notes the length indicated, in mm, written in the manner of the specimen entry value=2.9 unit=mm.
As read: value=15.2 unit=mm
